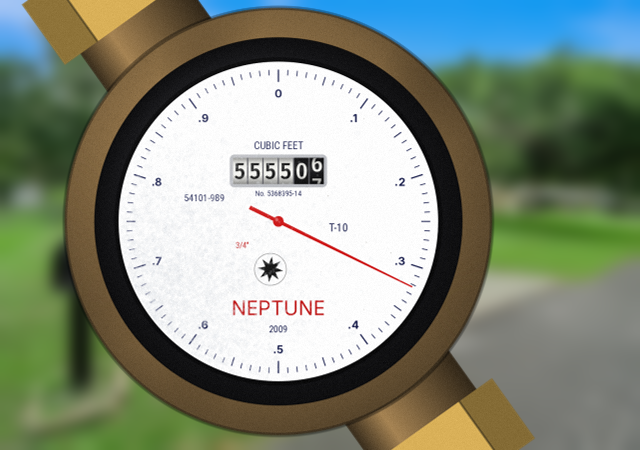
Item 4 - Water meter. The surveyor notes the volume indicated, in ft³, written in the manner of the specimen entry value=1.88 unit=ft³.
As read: value=555506.32 unit=ft³
